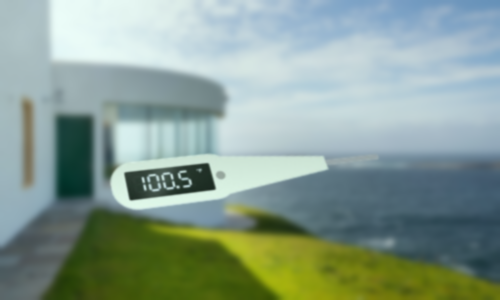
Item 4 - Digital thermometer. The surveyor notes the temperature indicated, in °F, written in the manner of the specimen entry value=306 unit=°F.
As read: value=100.5 unit=°F
